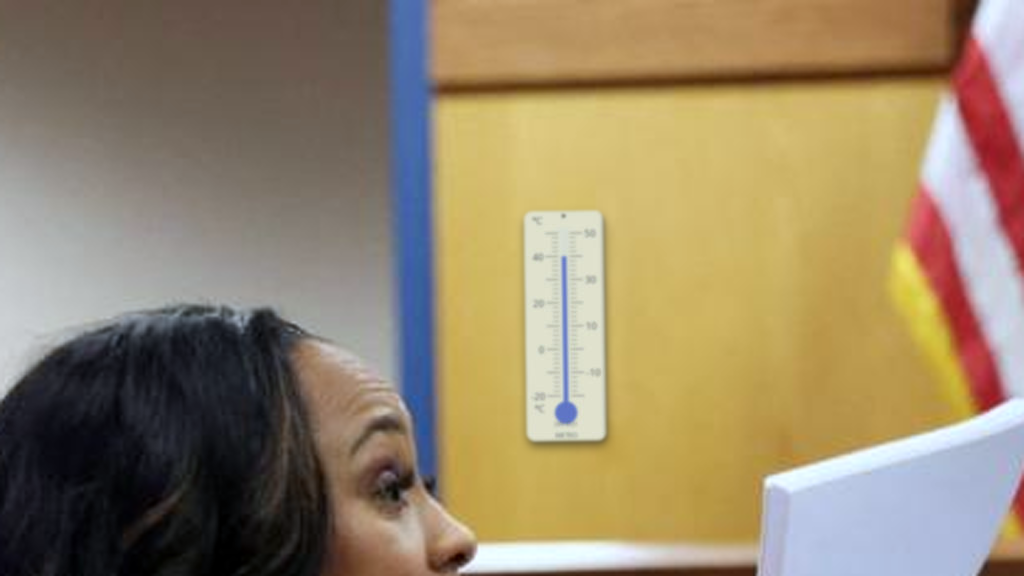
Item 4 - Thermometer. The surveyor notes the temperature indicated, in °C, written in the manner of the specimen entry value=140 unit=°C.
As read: value=40 unit=°C
